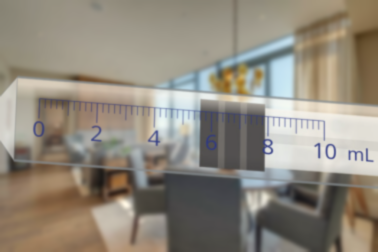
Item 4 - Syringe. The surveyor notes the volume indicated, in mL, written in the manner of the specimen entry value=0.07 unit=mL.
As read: value=5.6 unit=mL
